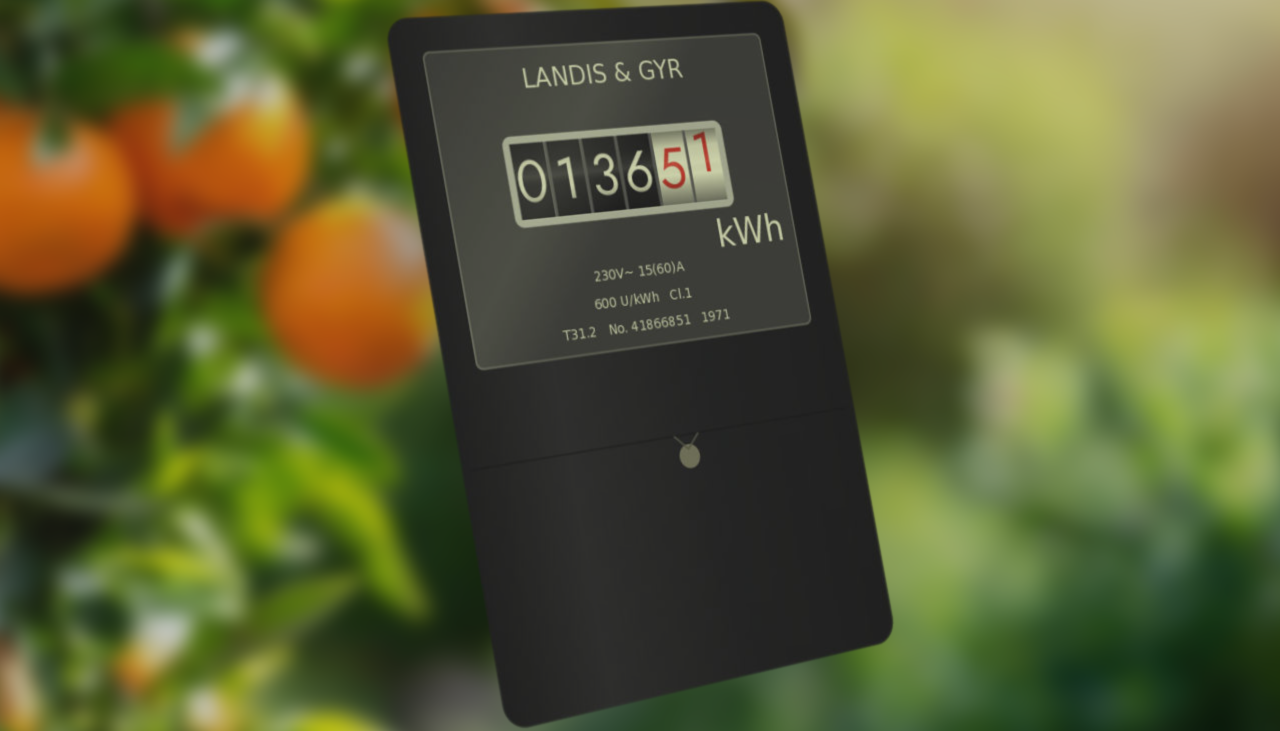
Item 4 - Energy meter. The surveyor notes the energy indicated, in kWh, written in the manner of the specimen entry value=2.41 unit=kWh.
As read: value=136.51 unit=kWh
